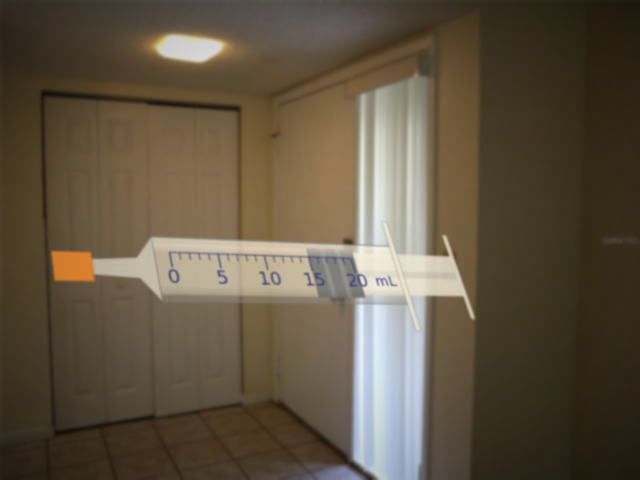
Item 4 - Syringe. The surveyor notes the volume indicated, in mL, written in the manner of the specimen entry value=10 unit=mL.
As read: value=15 unit=mL
